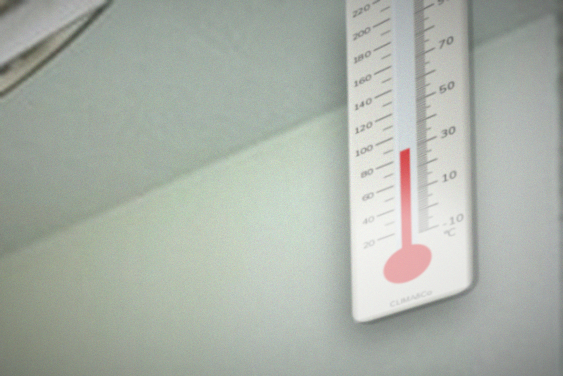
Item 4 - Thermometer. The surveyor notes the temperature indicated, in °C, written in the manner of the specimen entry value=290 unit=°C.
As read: value=30 unit=°C
